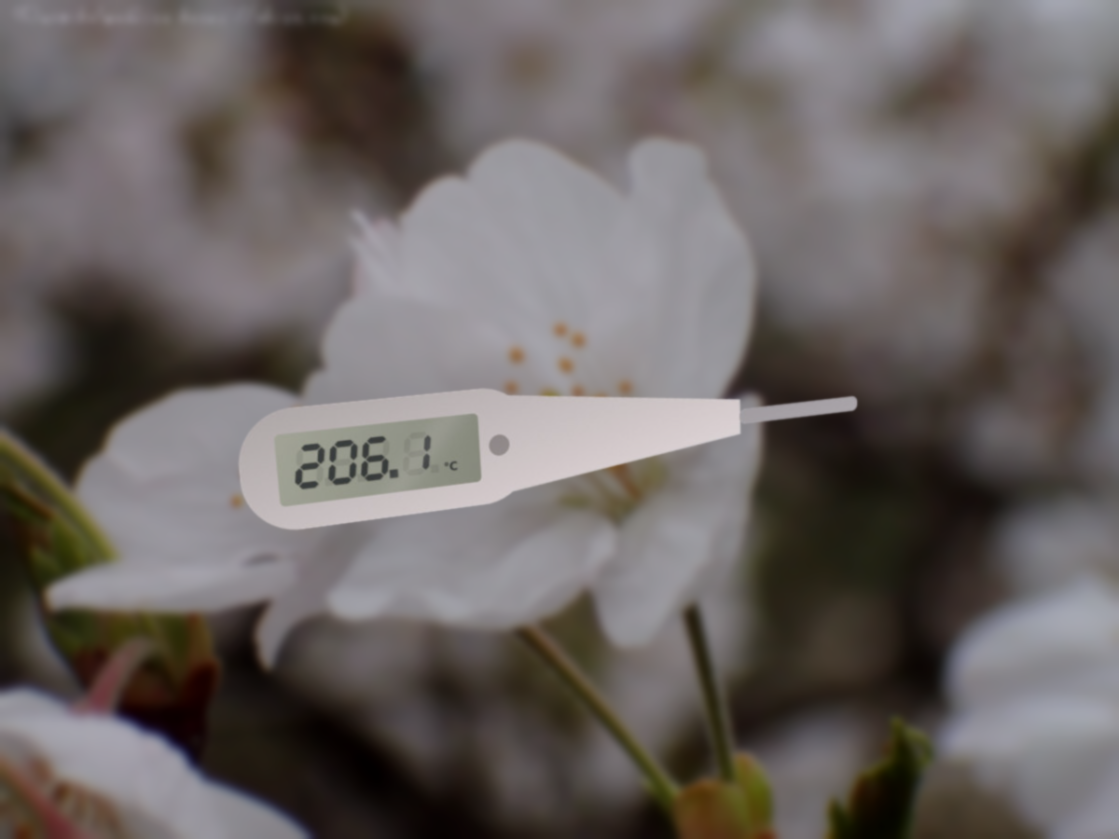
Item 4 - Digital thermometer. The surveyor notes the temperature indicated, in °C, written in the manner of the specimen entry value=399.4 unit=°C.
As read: value=206.1 unit=°C
